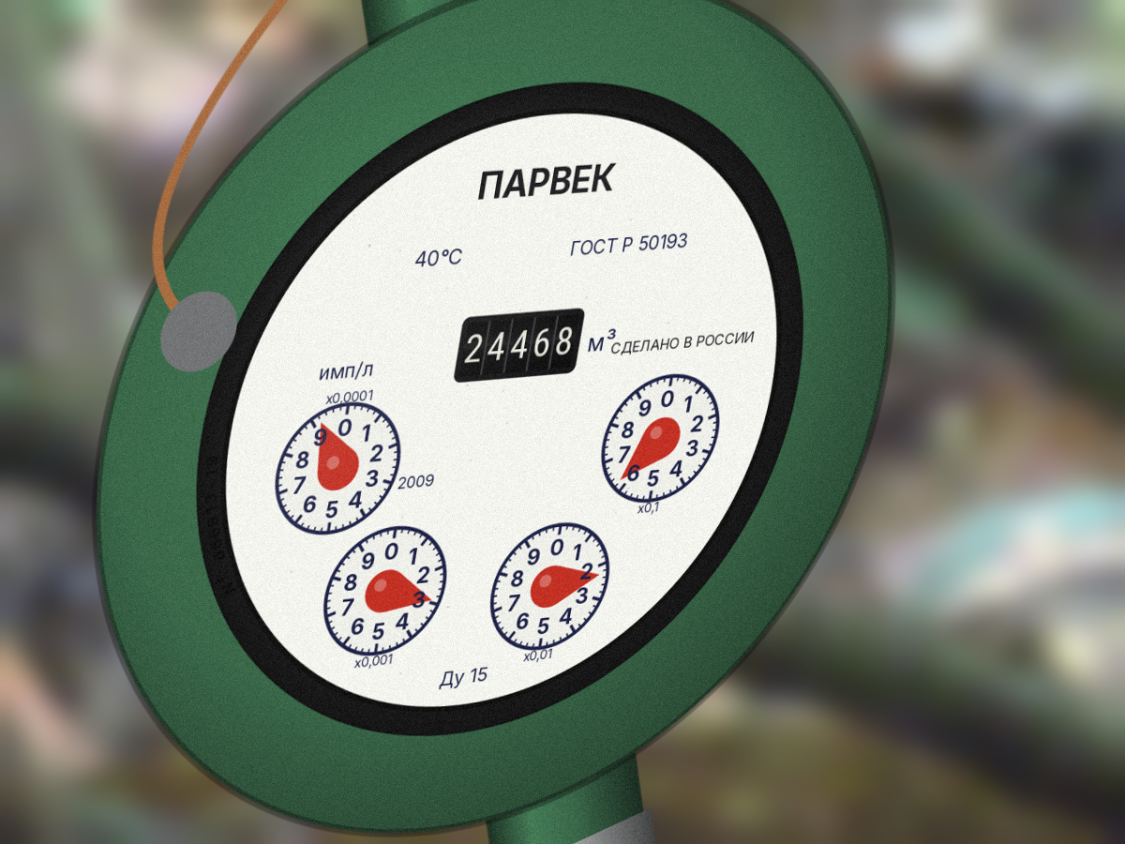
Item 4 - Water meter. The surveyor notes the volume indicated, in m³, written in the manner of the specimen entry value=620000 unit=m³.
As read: value=24468.6229 unit=m³
